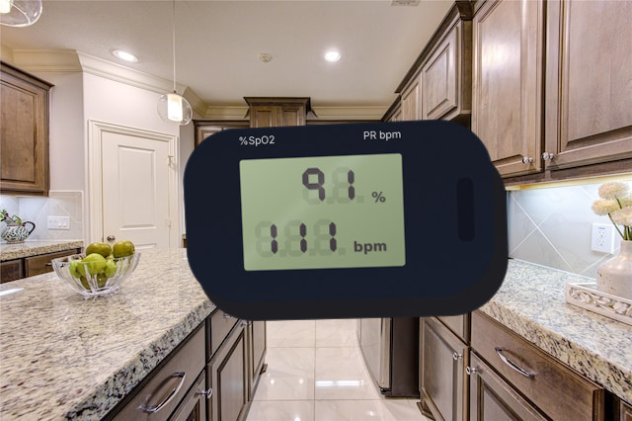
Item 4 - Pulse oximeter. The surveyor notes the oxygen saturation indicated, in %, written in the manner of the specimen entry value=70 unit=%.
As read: value=91 unit=%
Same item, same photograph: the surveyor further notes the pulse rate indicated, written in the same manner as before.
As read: value=111 unit=bpm
